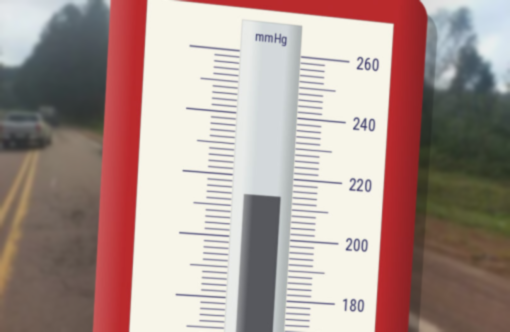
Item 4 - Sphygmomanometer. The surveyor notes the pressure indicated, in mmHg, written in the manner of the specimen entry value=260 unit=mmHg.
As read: value=214 unit=mmHg
